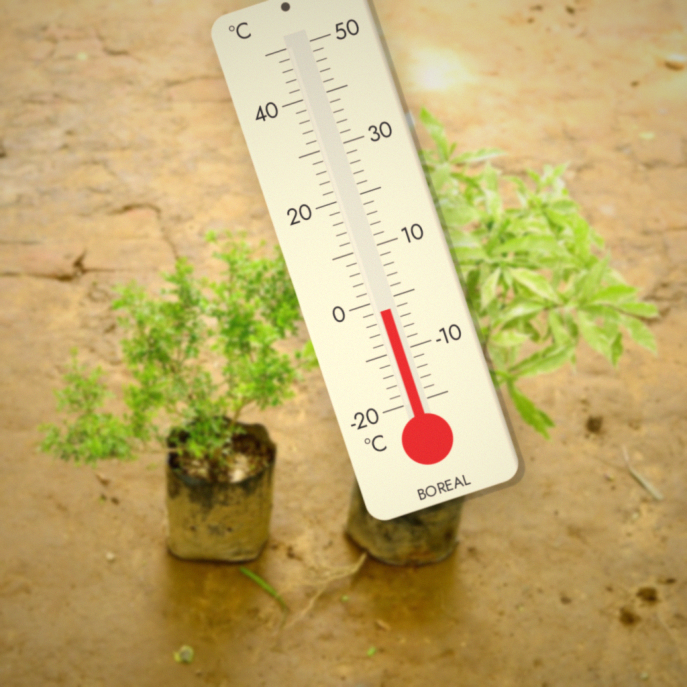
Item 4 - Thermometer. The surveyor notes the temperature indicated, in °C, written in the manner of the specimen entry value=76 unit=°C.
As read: value=-2 unit=°C
